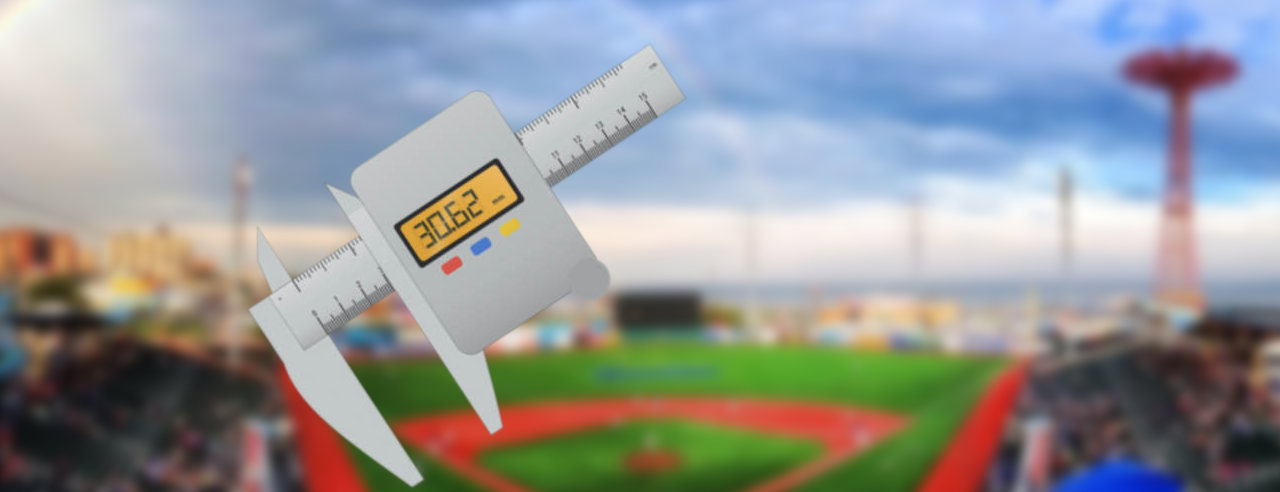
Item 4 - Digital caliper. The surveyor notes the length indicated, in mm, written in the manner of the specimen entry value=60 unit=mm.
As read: value=30.62 unit=mm
